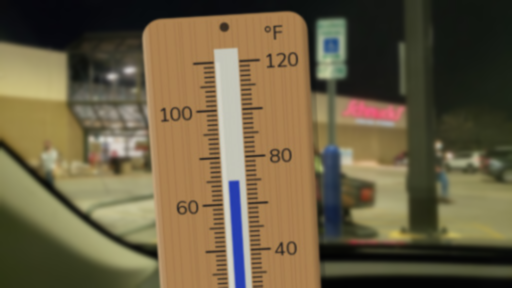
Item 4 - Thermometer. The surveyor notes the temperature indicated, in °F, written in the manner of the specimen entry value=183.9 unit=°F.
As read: value=70 unit=°F
